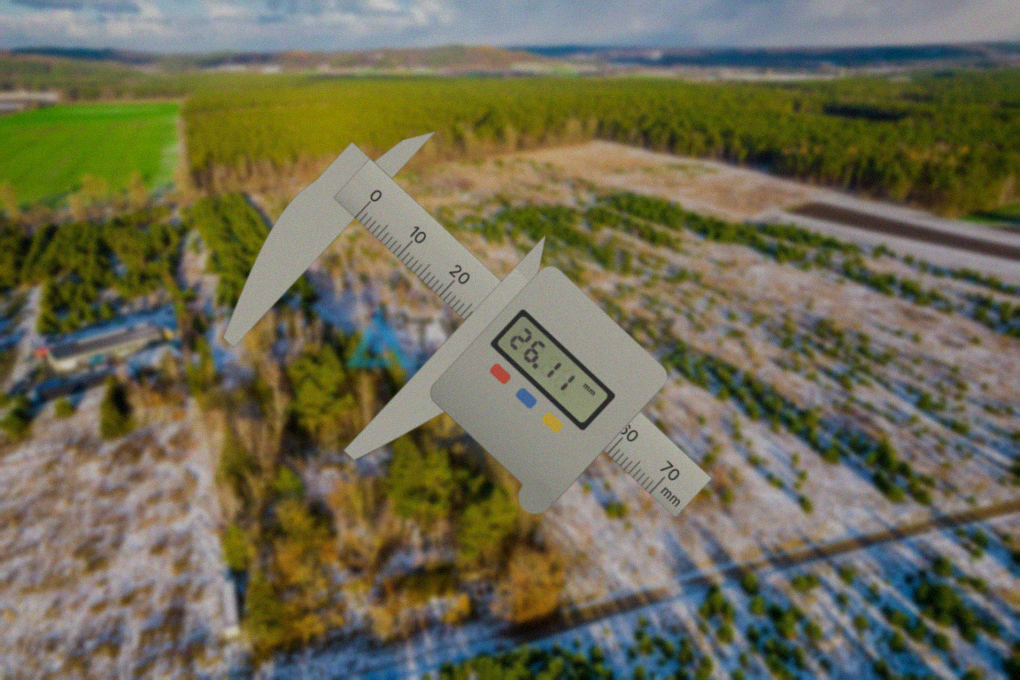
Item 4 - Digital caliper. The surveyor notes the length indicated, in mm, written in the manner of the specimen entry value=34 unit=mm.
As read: value=26.11 unit=mm
